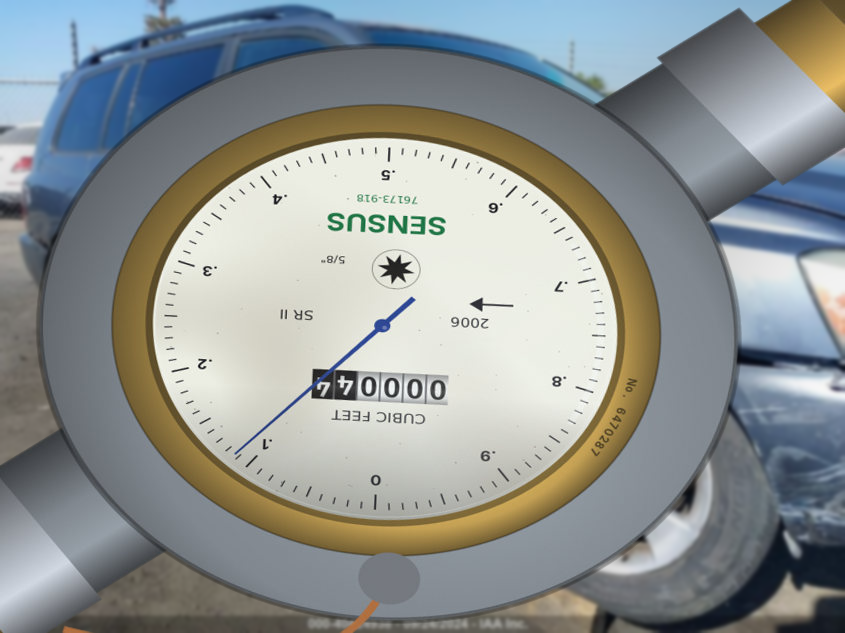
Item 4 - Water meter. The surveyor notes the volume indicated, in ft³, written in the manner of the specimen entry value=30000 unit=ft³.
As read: value=44.11 unit=ft³
